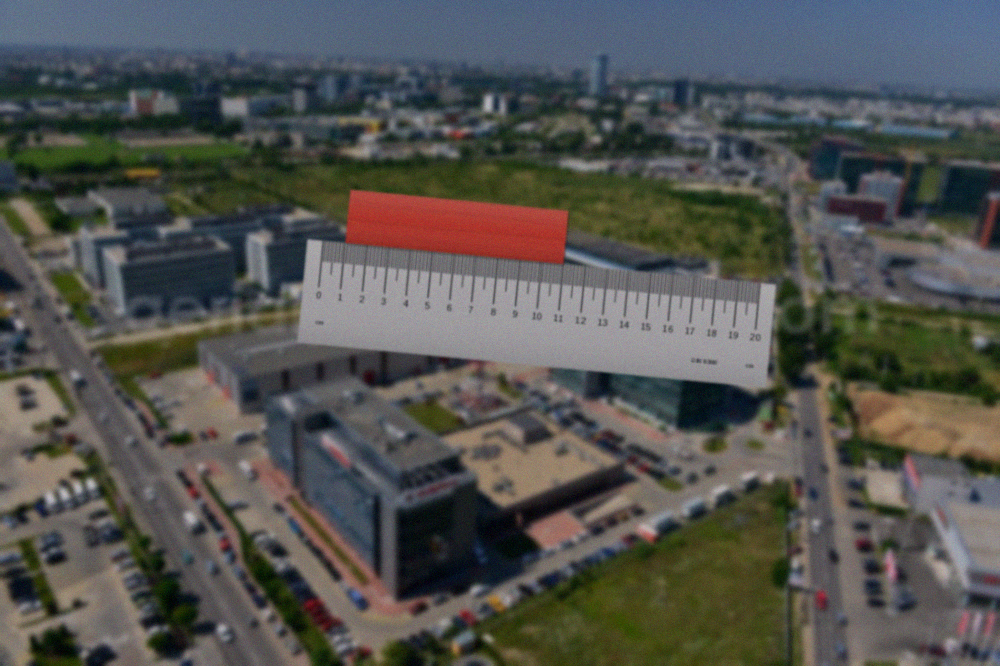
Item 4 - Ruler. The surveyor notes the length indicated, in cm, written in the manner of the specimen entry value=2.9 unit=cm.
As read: value=10 unit=cm
